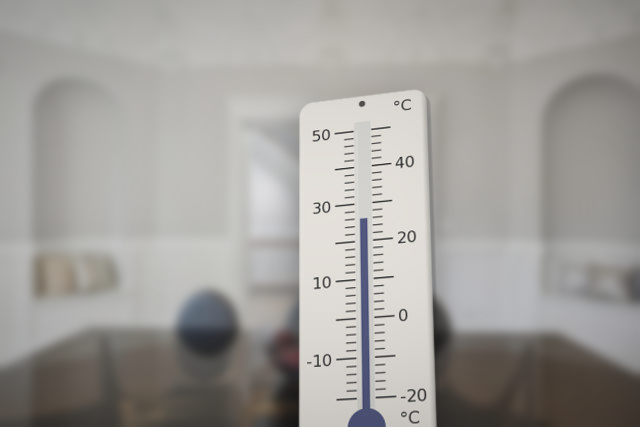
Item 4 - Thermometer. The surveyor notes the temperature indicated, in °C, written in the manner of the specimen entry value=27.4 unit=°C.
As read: value=26 unit=°C
